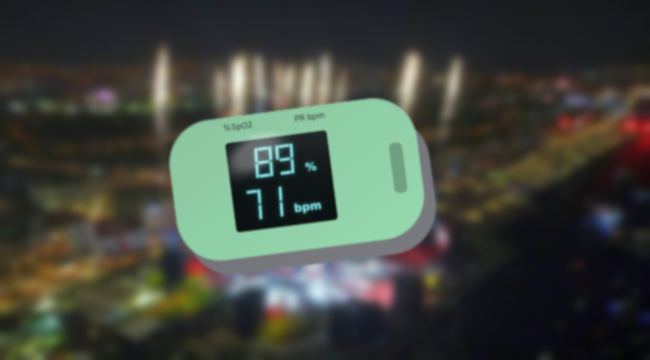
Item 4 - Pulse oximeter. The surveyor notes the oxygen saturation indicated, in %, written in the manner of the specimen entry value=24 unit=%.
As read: value=89 unit=%
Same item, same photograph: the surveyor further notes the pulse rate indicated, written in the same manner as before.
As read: value=71 unit=bpm
